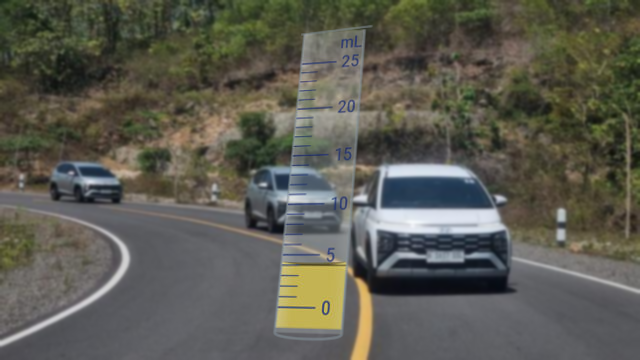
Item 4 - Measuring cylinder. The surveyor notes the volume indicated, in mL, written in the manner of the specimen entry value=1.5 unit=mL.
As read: value=4 unit=mL
